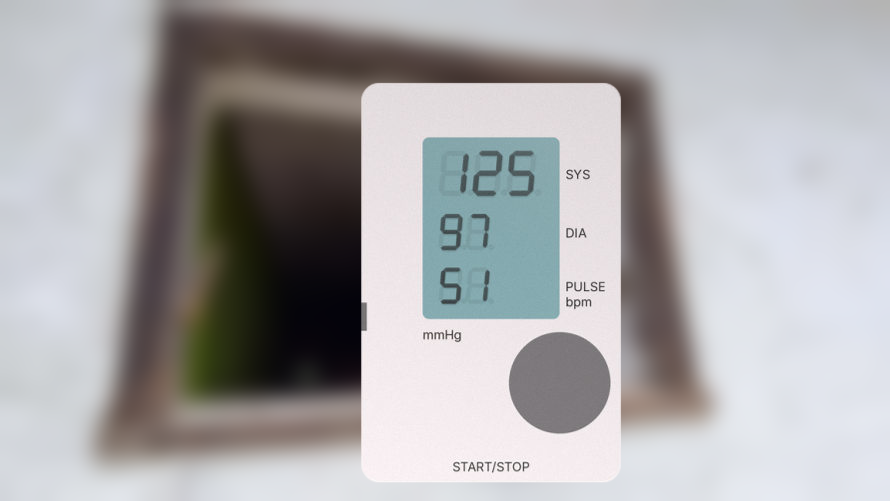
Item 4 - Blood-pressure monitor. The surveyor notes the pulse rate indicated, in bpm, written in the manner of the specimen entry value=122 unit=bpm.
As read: value=51 unit=bpm
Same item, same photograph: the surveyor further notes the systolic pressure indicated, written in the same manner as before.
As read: value=125 unit=mmHg
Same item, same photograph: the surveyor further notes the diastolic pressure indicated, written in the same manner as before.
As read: value=97 unit=mmHg
